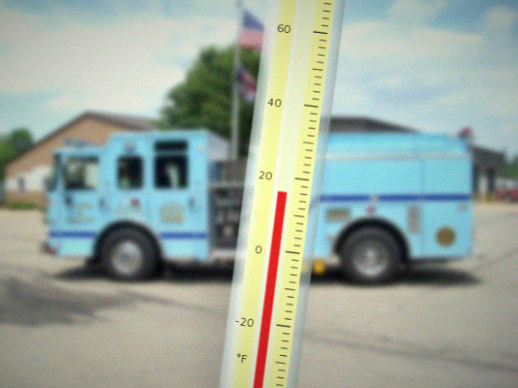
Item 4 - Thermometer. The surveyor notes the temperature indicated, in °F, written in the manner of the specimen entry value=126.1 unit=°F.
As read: value=16 unit=°F
